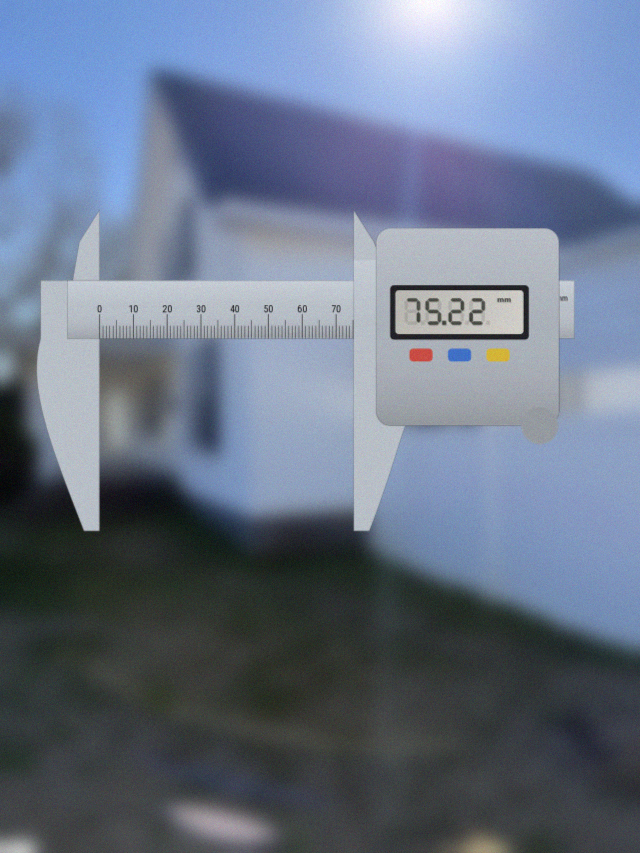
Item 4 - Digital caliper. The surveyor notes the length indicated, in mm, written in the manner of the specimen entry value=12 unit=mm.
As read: value=75.22 unit=mm
